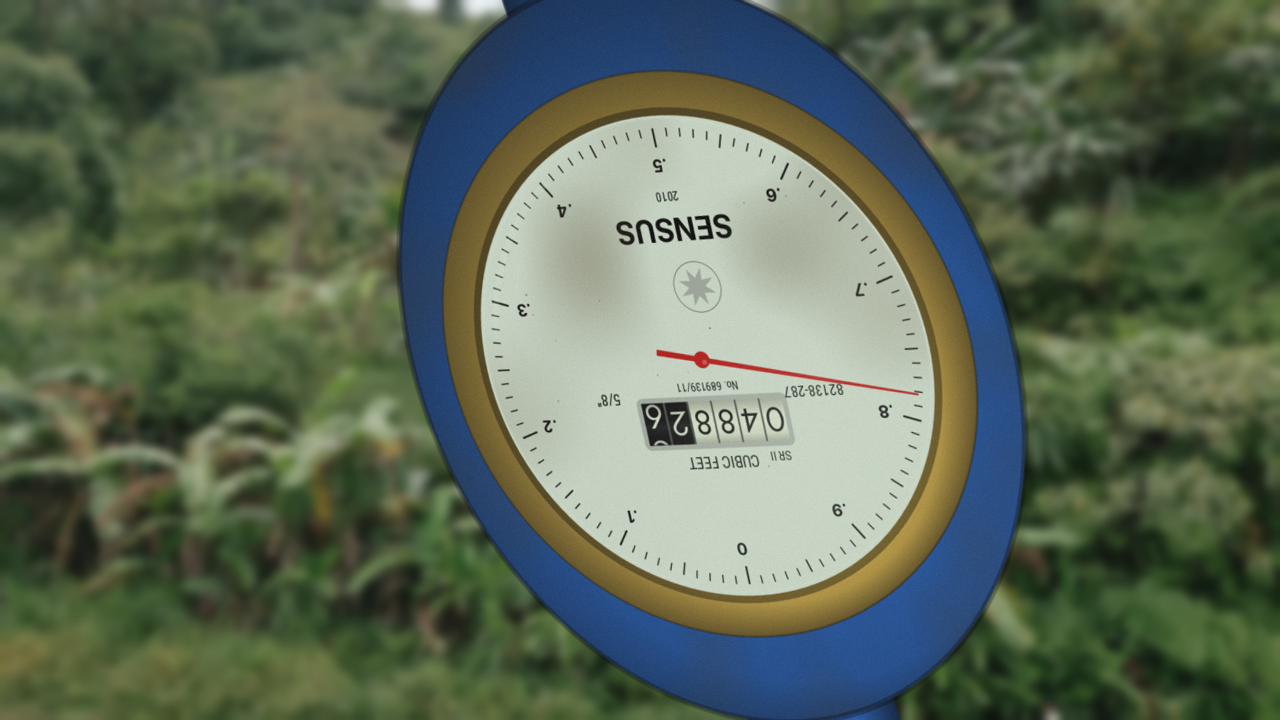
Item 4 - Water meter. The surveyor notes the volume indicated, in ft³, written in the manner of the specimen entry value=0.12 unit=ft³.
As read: value=48825.78 unit=ft³
